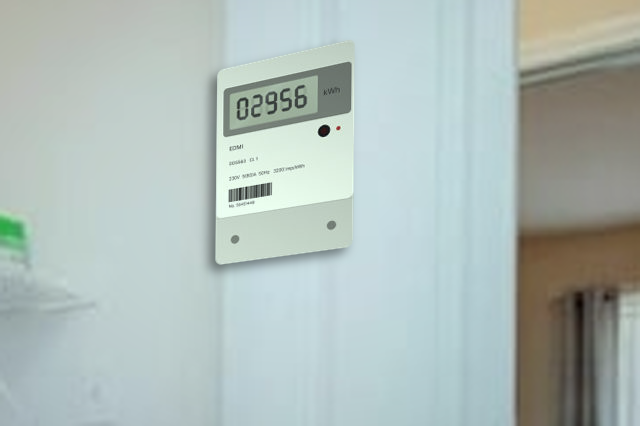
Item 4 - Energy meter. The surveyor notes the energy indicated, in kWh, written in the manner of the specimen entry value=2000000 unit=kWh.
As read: value=2956 unit=kWh
